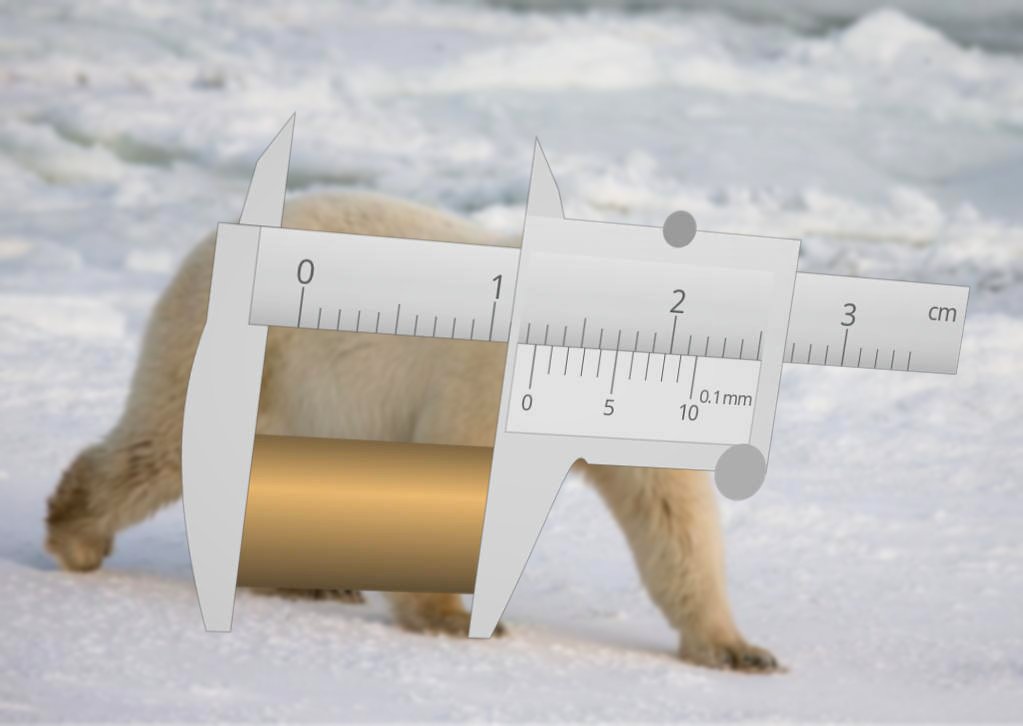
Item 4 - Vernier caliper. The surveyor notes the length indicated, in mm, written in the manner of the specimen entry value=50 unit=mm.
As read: value=12.5 unit=mm
